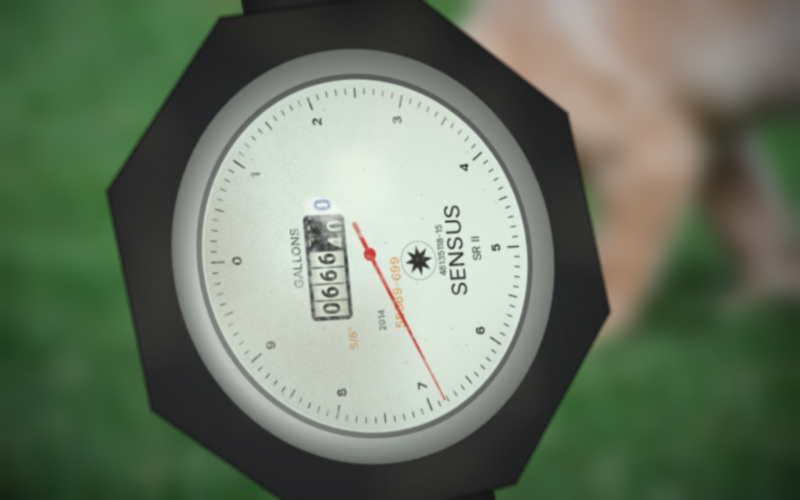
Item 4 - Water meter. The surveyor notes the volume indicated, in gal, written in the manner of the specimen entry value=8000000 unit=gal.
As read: value=666396.8 unit=gal
